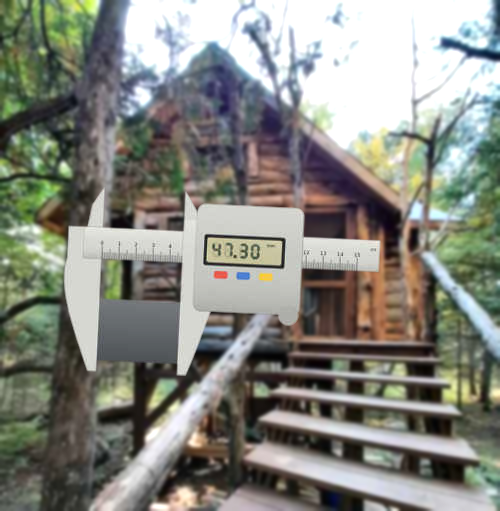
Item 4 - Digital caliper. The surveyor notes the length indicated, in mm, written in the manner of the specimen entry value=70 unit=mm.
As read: value=47.30 unit=mm
